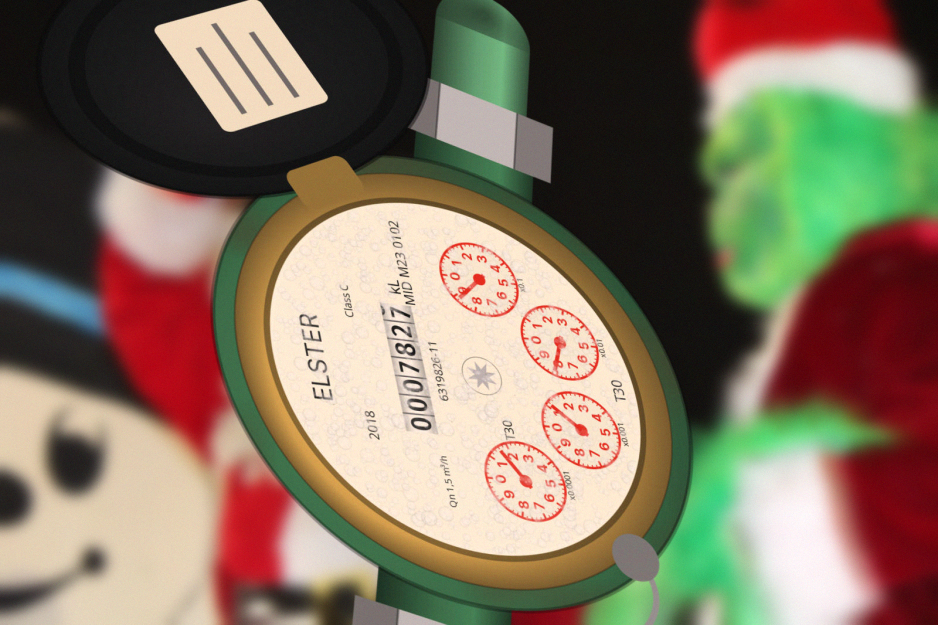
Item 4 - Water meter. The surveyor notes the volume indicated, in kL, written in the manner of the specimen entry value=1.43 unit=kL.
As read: value=7826.8811 unit=kL
